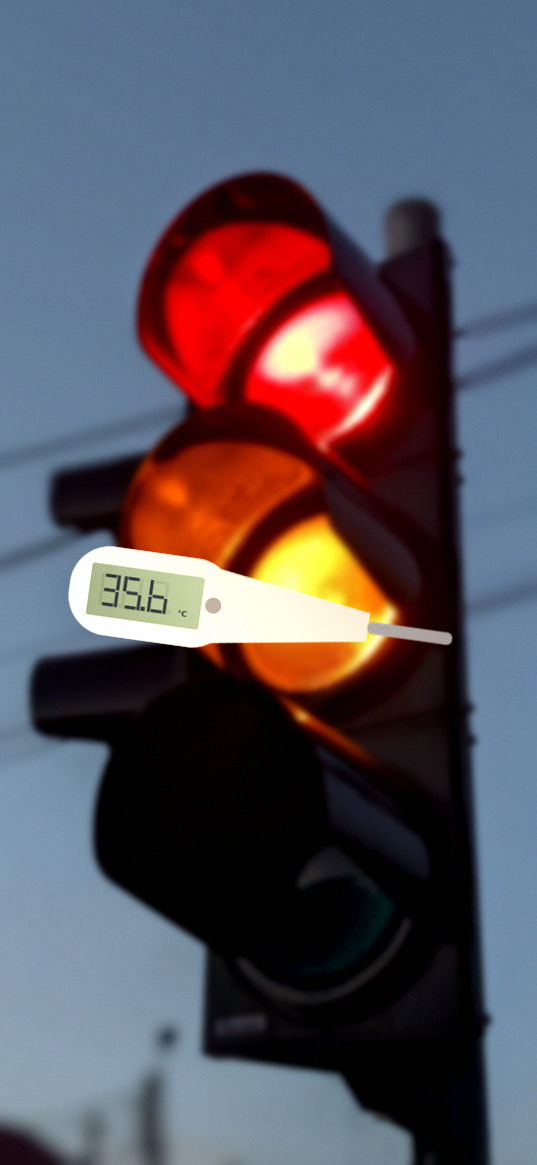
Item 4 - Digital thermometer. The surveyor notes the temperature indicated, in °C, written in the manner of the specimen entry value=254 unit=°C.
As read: value=35.6 unit=°C
